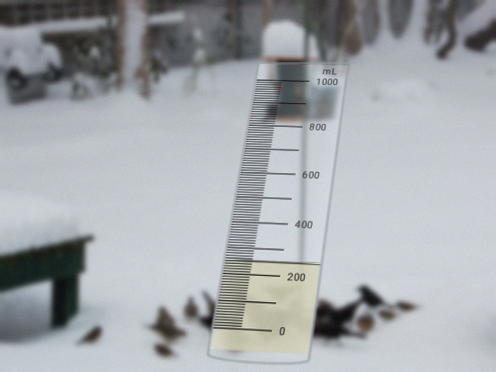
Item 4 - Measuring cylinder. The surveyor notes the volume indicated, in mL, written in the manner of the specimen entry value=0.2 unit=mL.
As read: value=250 unit=mL
